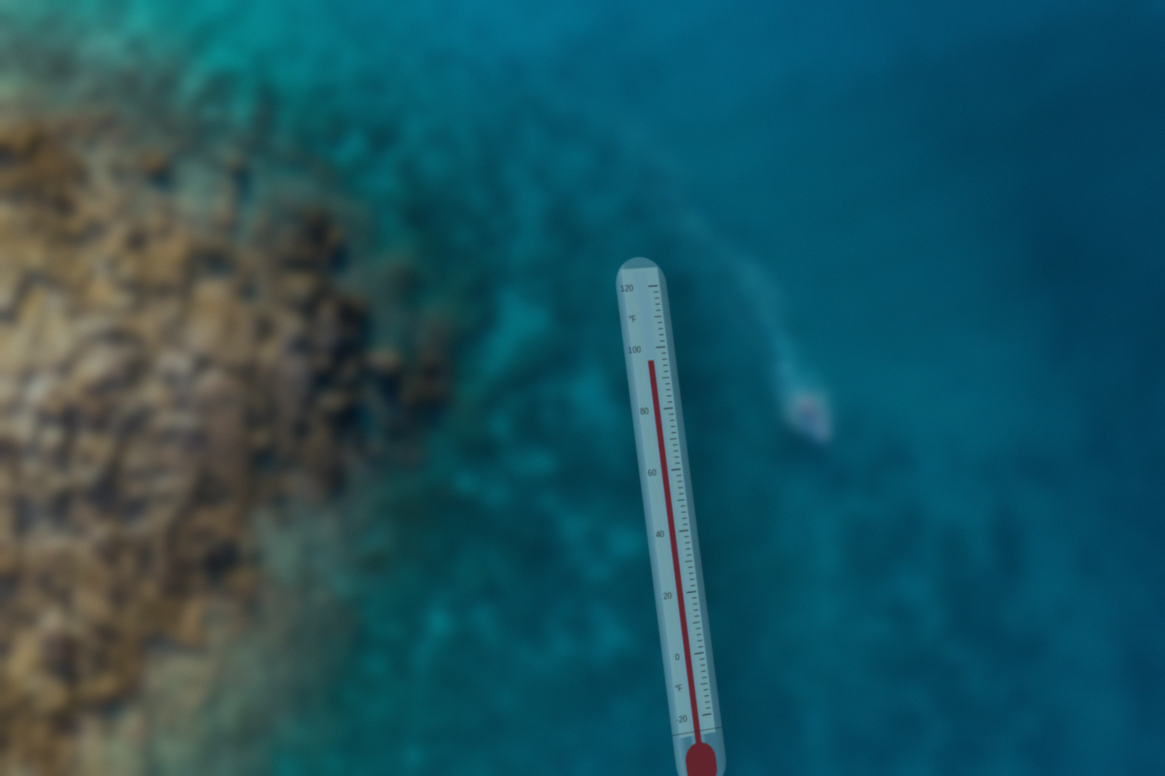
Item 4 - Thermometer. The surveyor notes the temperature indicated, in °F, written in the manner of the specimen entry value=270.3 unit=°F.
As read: value=96 unit=°F
